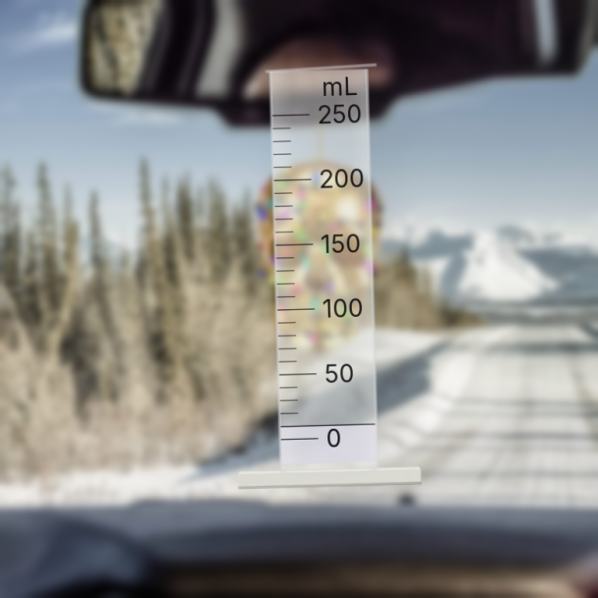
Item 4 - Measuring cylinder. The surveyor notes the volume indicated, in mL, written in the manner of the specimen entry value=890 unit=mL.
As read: value=10 unit=mL
